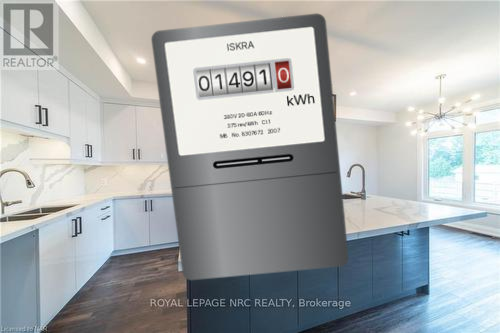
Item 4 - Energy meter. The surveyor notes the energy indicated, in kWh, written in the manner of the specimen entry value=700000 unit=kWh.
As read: value=1491.0 unit=kWh
